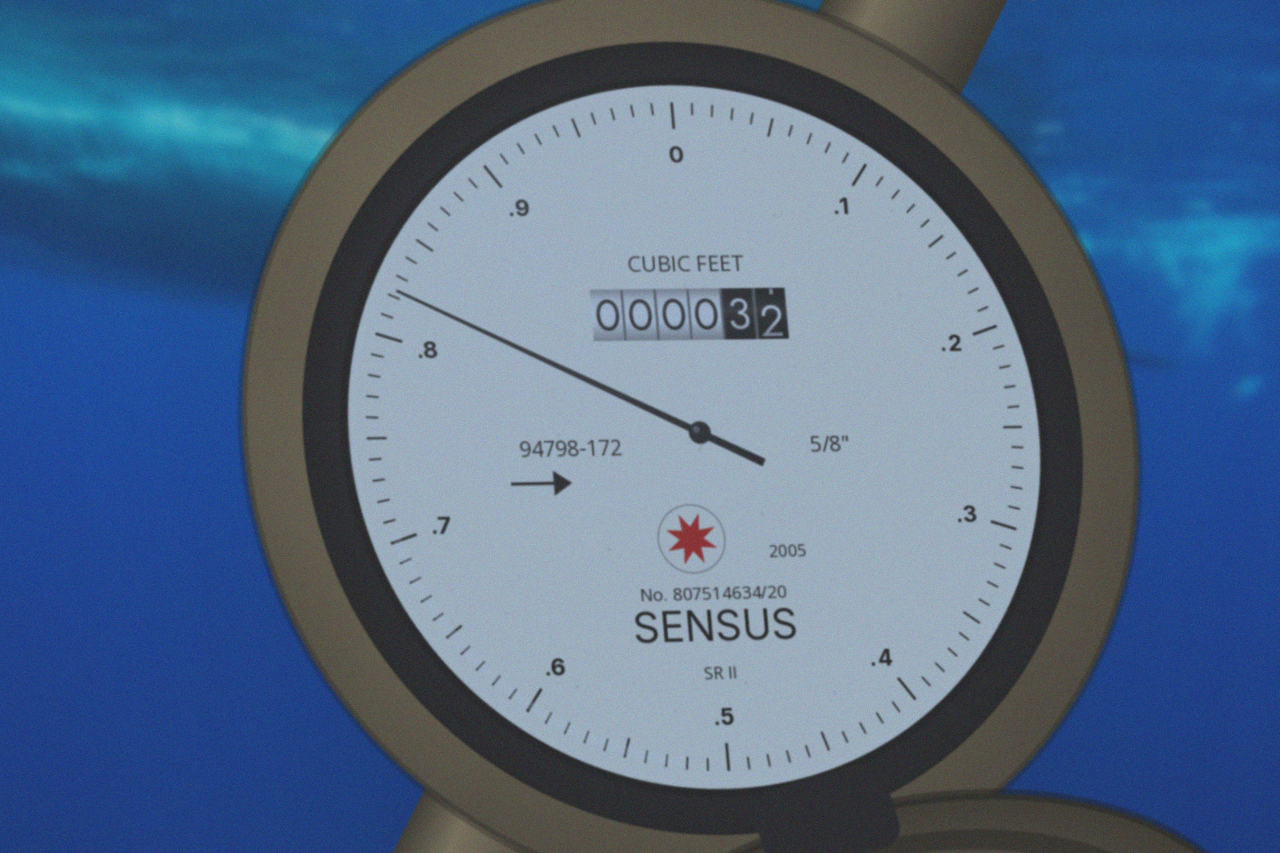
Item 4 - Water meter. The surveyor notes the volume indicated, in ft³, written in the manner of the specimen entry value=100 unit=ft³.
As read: value=31.82 unit=ft³
